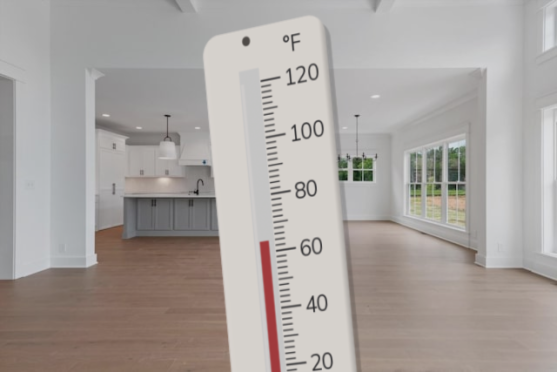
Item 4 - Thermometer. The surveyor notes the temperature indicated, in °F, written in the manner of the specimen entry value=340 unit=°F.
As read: value=64 unit=°F
